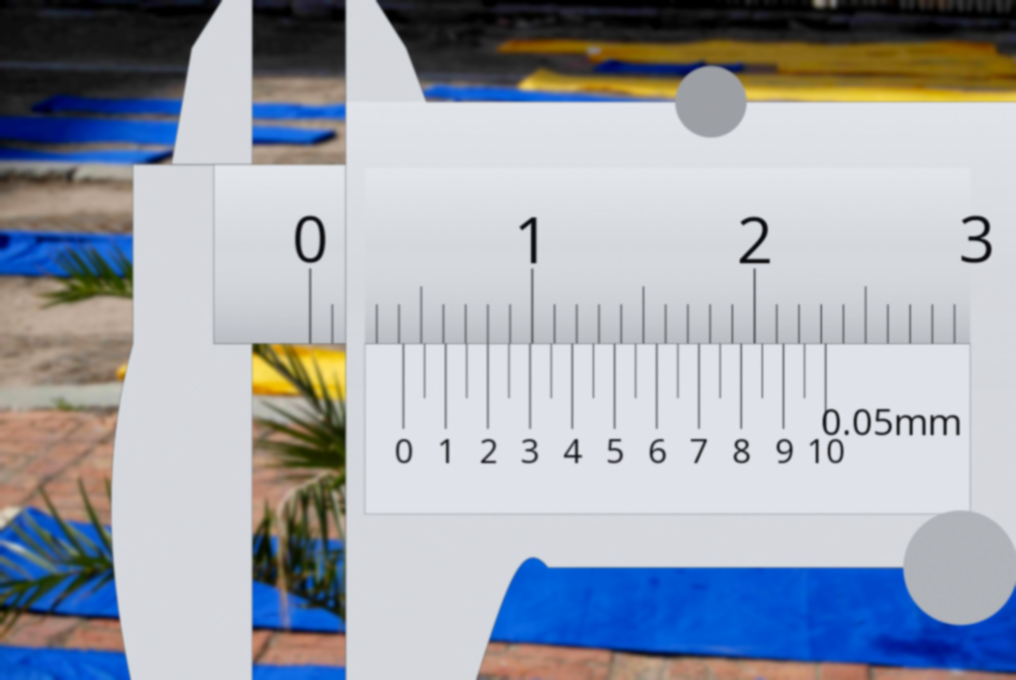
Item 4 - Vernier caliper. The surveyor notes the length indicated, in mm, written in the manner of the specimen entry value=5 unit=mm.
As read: value=4.2 unit=mm
